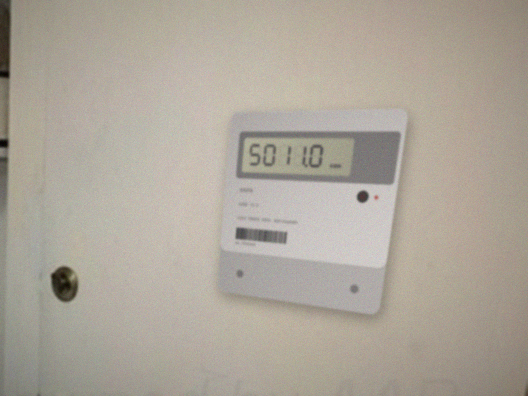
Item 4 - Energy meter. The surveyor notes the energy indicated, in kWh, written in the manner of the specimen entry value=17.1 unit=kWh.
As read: value=5011.0 unit=kWh
